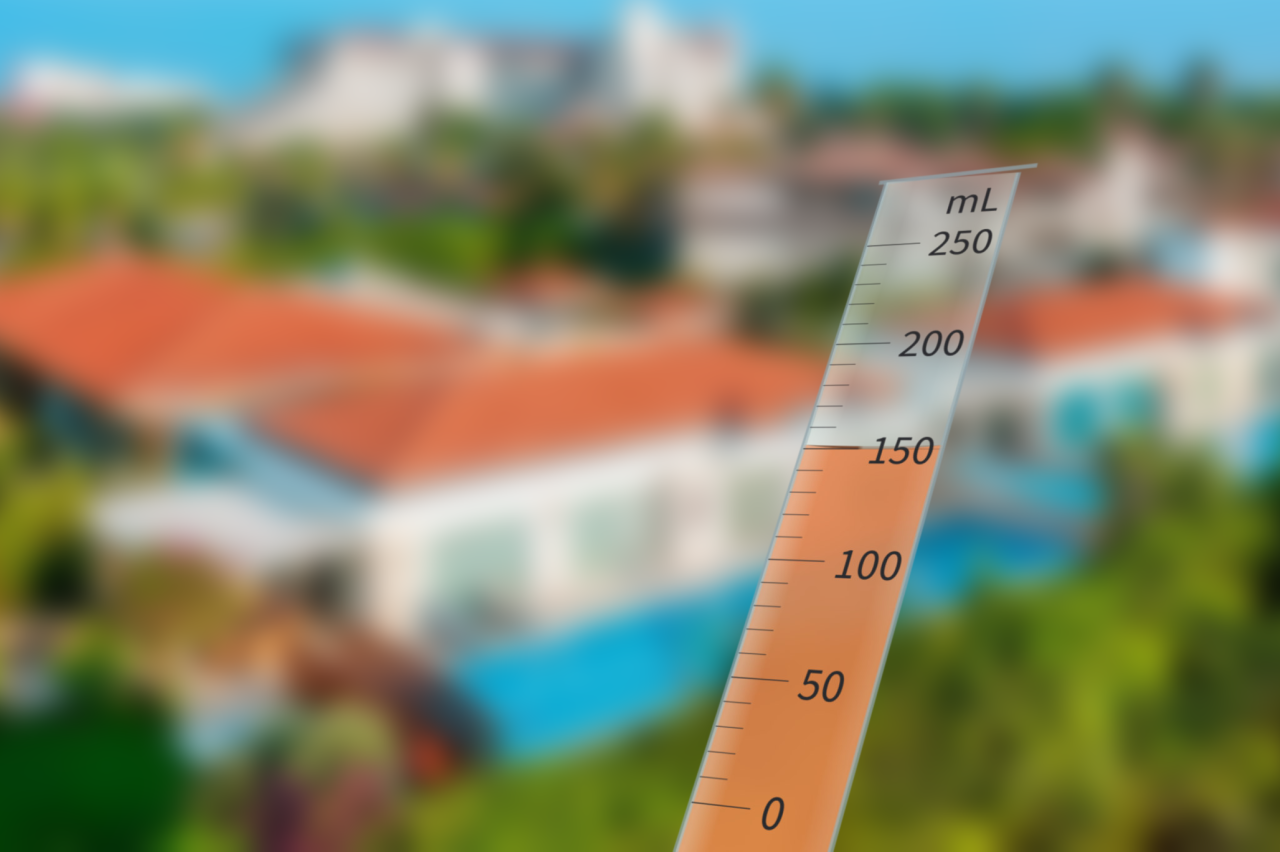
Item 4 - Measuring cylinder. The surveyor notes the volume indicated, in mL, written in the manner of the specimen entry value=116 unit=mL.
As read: value=150 unit=mL
